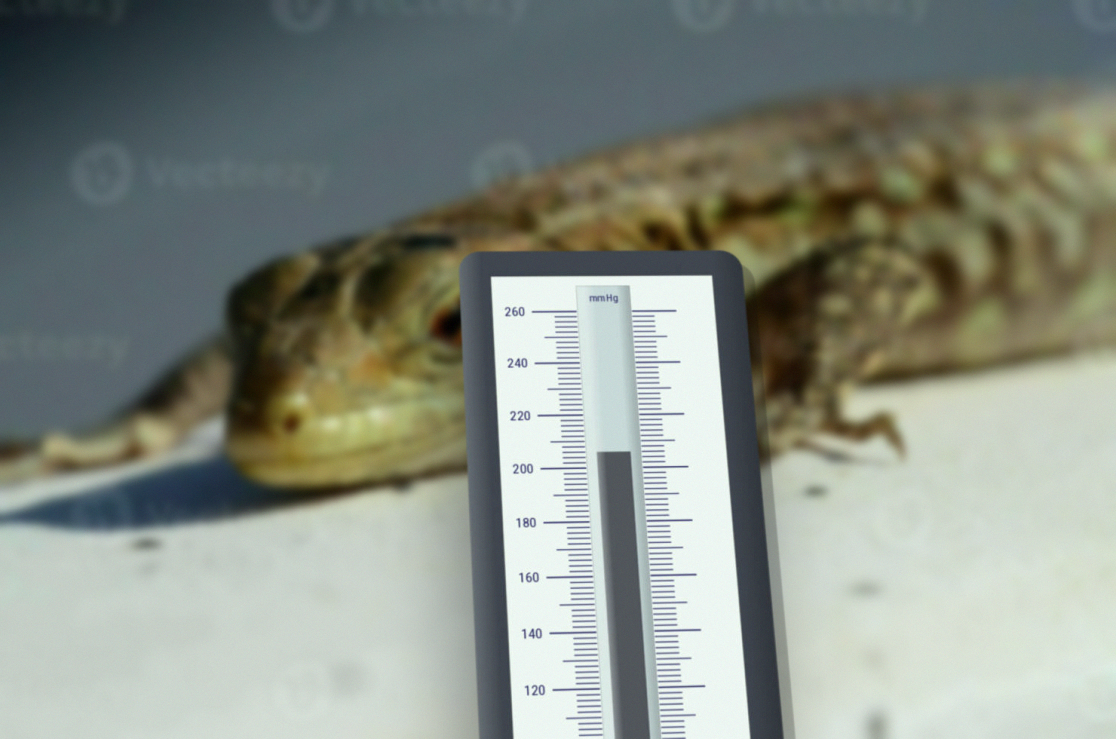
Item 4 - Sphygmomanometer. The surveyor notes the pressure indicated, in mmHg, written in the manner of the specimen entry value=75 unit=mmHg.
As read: value=206 unit=mmHg
